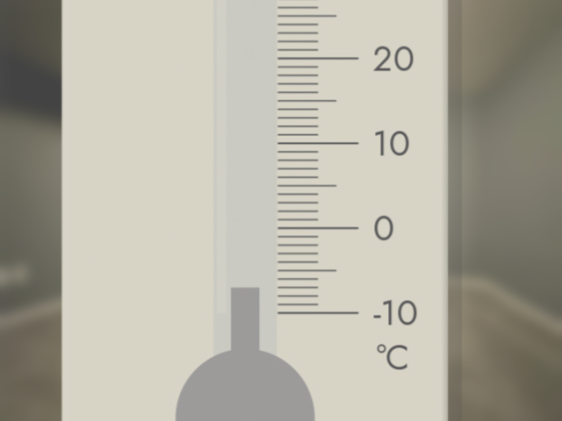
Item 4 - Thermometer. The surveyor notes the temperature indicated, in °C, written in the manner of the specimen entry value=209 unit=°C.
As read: value=-7 unit=°C
